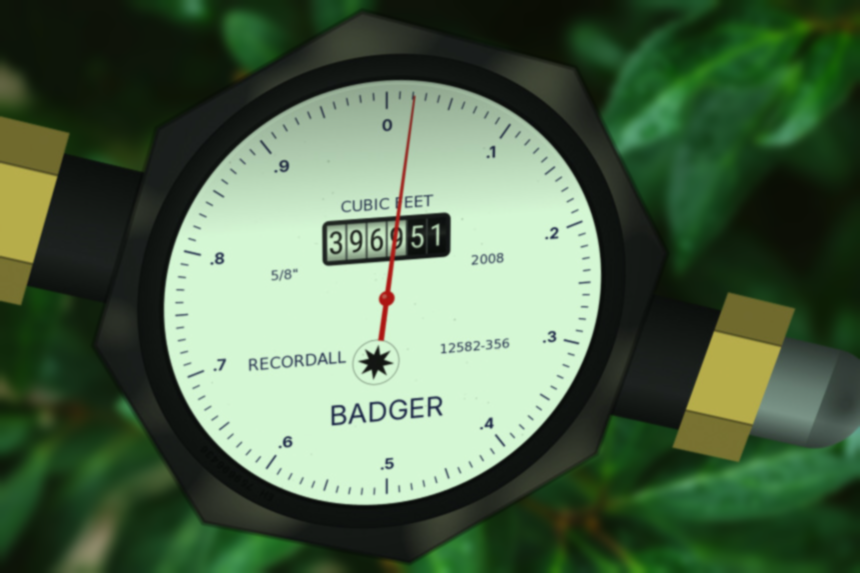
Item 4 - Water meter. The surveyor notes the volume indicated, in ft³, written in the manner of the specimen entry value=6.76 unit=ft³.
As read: value=396951.02 unit=ft³
